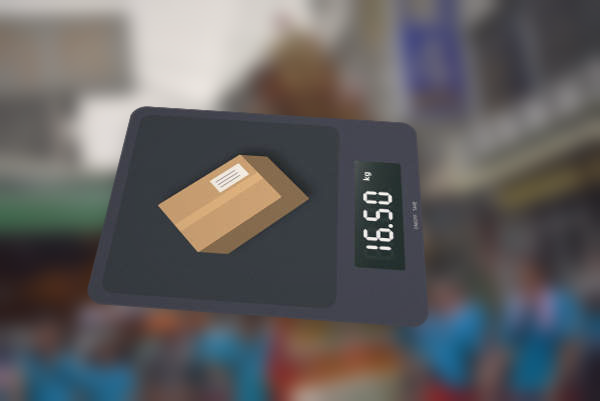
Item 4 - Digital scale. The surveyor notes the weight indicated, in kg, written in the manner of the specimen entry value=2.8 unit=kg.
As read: value=16.50 unit=kg
